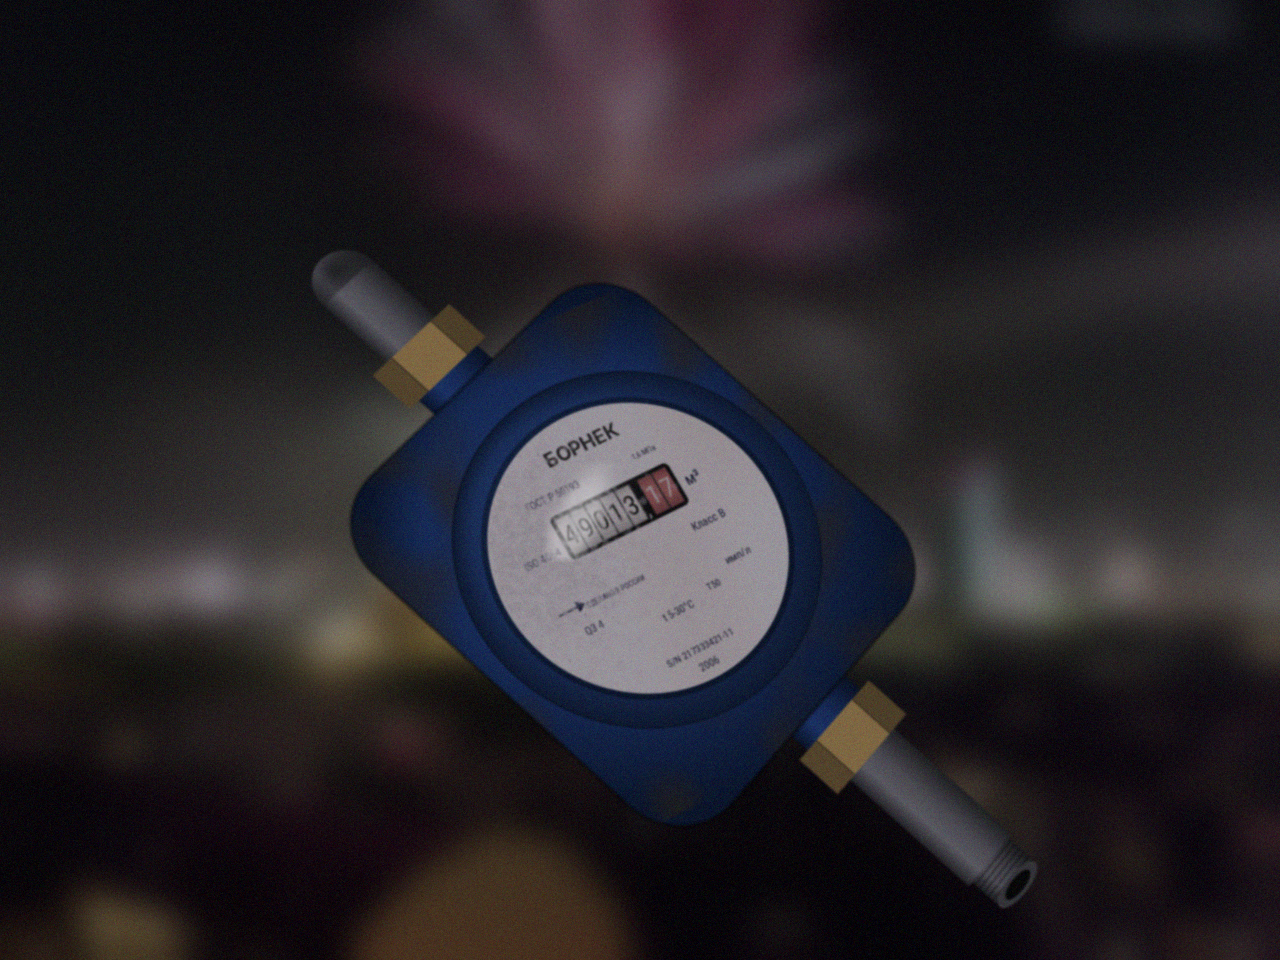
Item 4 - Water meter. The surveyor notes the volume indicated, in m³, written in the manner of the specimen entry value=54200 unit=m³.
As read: value=49013.17 unit=m³
